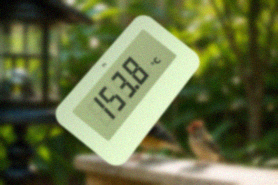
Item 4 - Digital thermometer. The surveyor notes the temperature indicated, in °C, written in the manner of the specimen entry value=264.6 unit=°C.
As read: value=153.8 unit=°C
